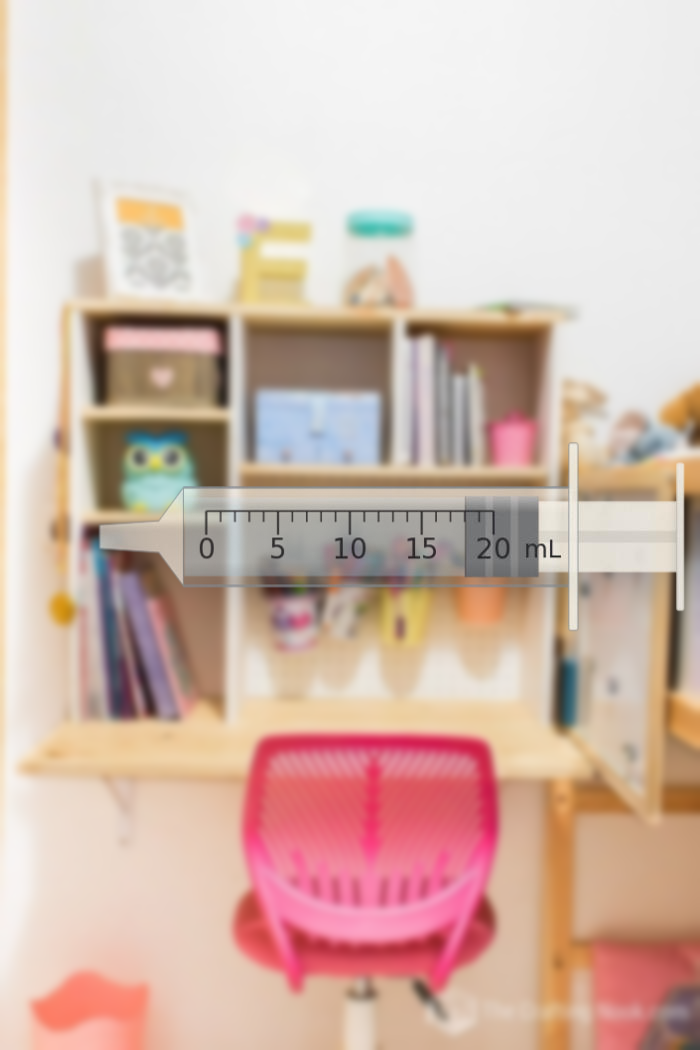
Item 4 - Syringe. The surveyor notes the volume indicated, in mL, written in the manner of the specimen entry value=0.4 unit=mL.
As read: value=18 unit=mL
